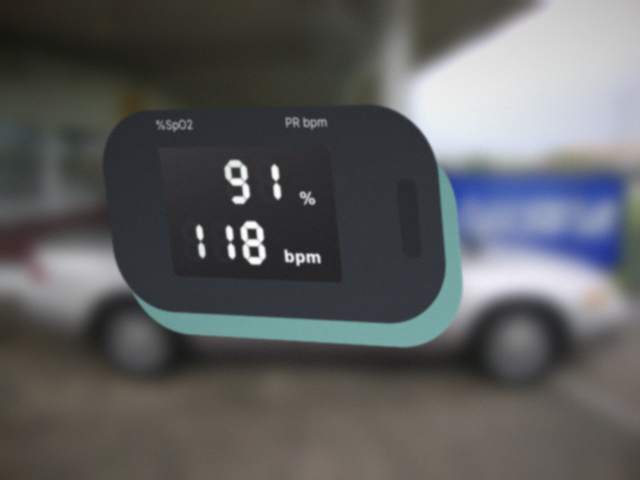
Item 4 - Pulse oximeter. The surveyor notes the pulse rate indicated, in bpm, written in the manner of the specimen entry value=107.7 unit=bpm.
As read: value=118 unit=bpm
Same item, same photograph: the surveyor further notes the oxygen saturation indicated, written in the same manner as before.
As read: value=91 unit=%
